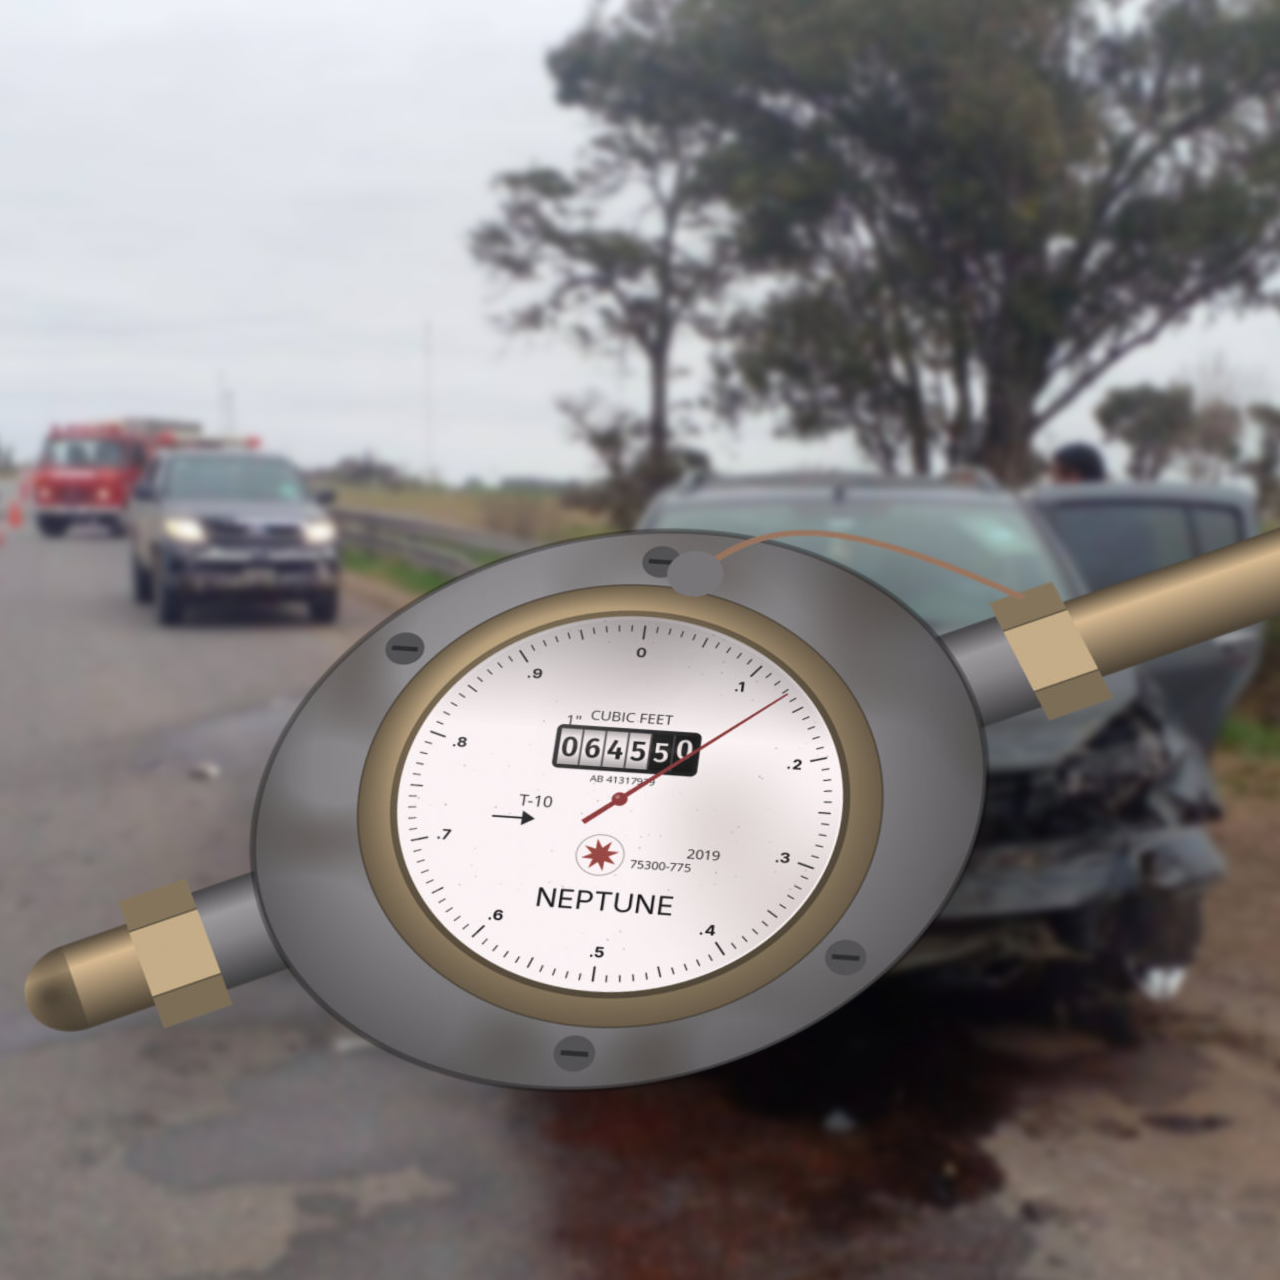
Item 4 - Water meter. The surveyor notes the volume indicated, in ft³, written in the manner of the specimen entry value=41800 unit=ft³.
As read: value=64550.13 unit=ft³
